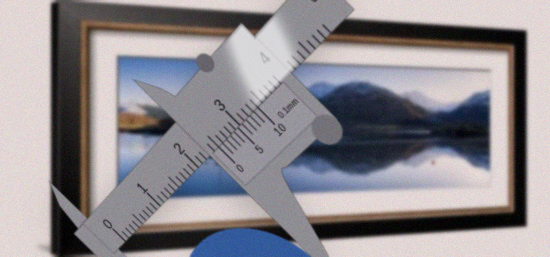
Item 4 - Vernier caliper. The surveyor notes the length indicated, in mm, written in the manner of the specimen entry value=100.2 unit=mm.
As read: value=25.0 unit=mm
